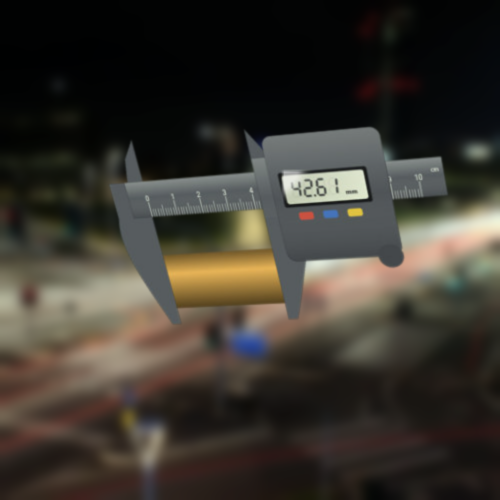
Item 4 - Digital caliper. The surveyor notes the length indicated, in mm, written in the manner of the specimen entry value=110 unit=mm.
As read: value=42.61 unit=mm
